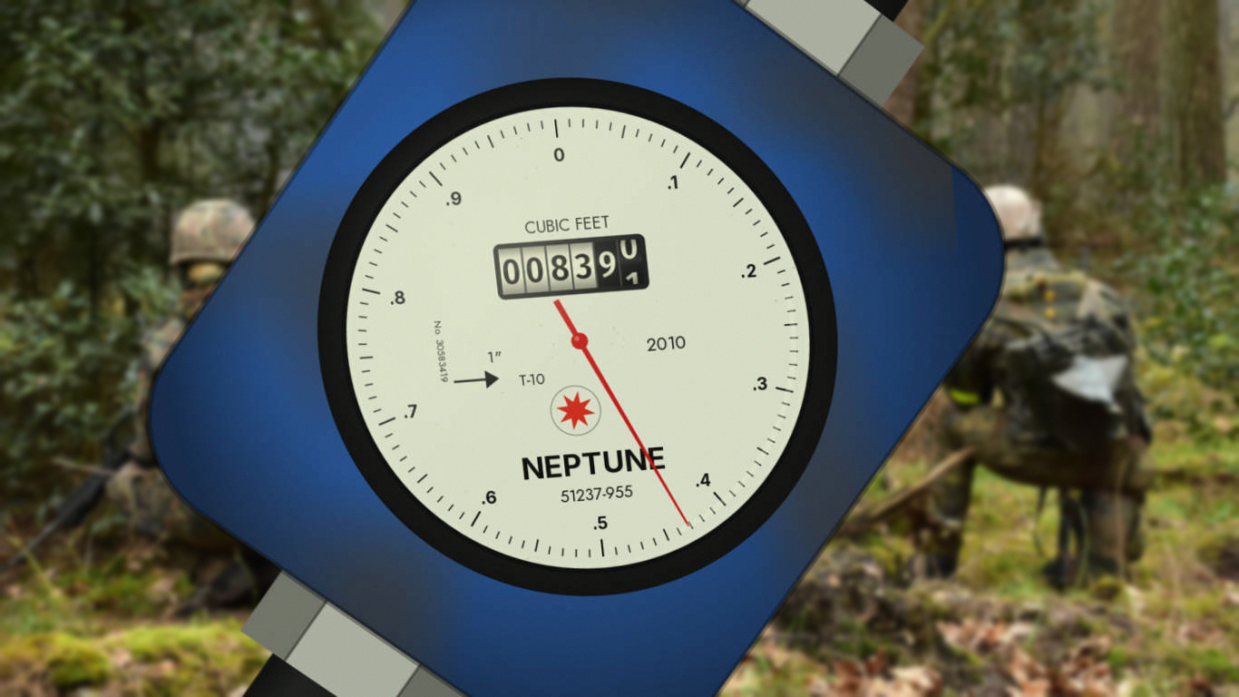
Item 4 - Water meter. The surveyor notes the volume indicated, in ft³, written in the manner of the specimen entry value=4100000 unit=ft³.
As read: value=8390.43 unit=ft³
